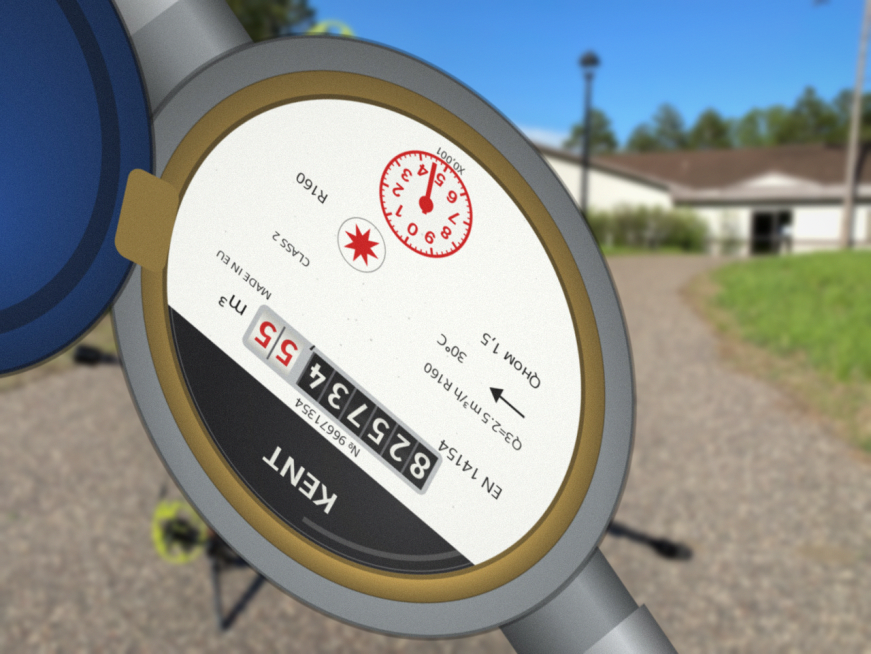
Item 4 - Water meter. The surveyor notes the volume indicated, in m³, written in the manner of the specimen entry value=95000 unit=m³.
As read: value=825734.554 unit=m³
